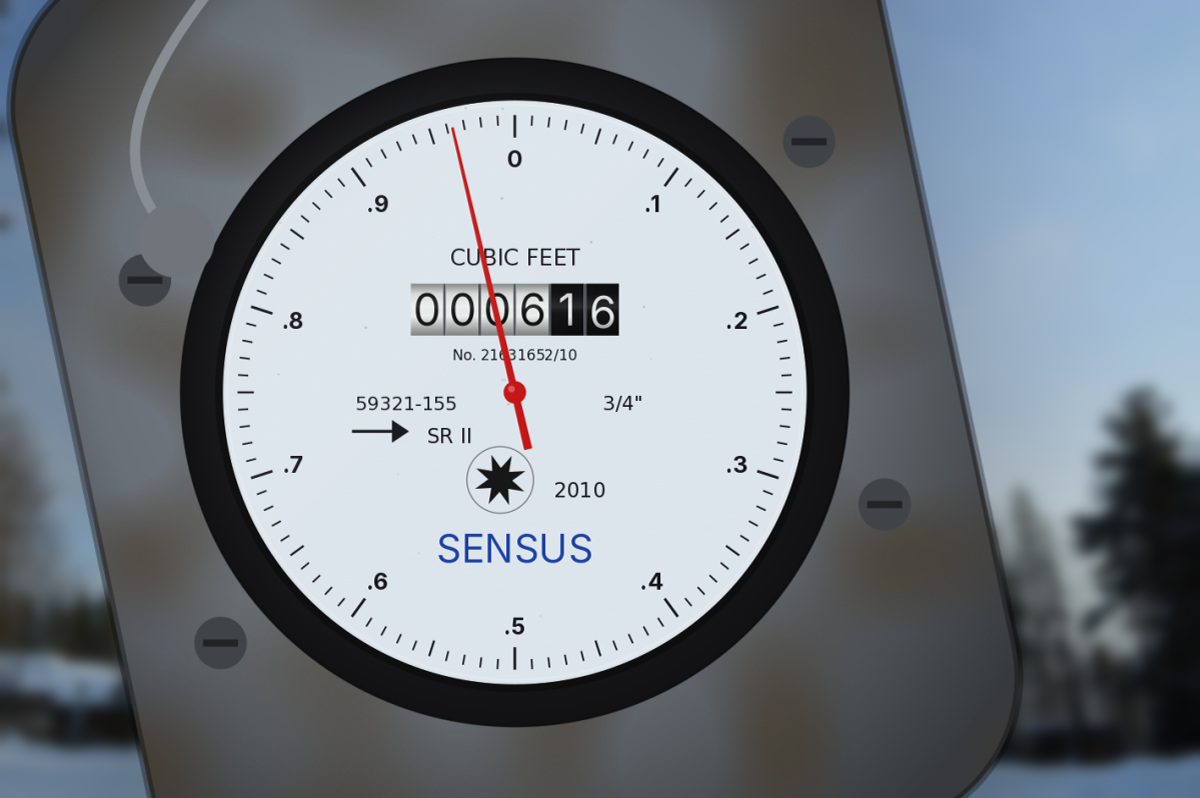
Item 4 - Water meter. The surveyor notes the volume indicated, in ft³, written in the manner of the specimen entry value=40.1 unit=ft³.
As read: value=615.96 unit=ft³
